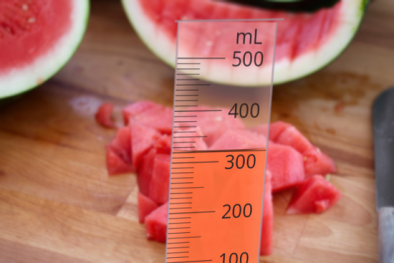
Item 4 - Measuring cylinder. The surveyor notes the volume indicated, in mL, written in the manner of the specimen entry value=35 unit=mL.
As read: value=320 unit=mL
